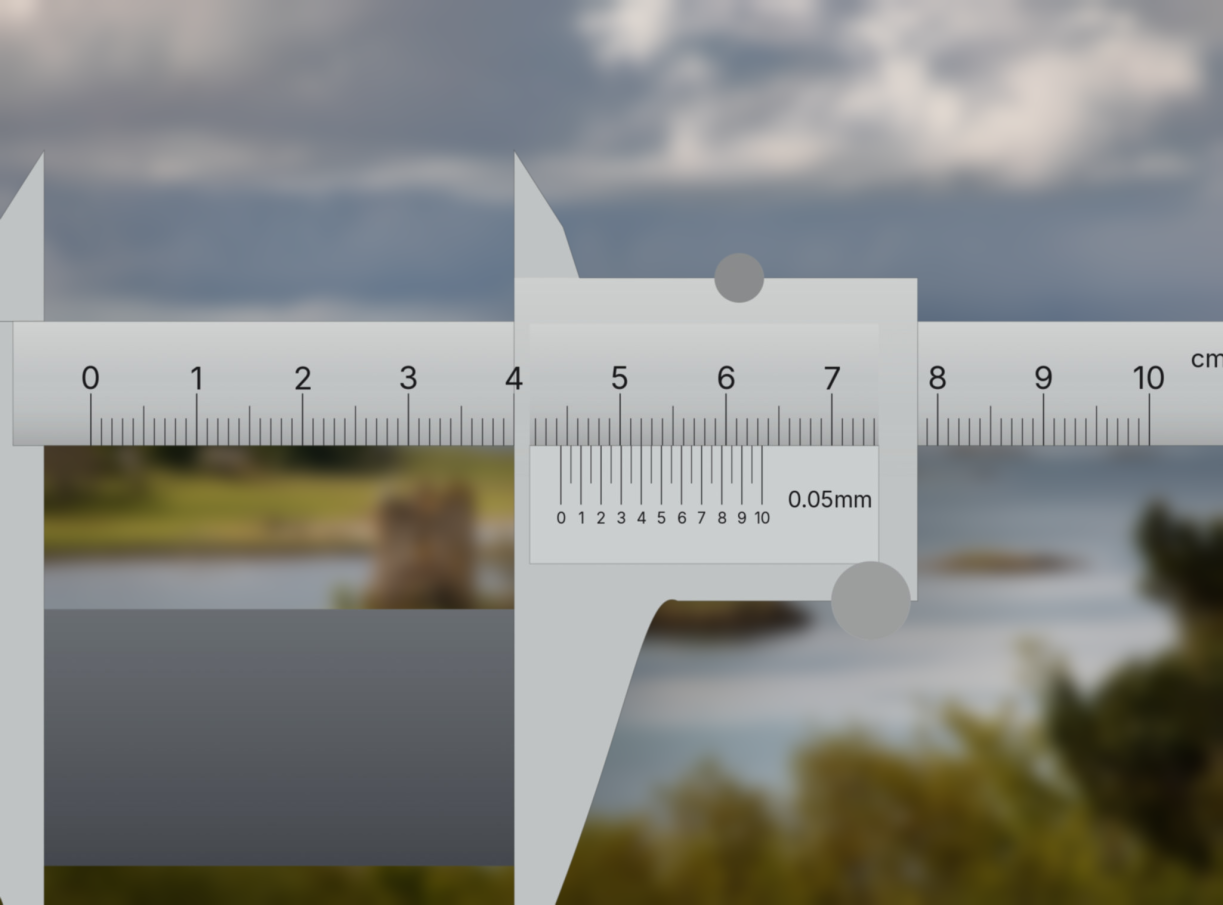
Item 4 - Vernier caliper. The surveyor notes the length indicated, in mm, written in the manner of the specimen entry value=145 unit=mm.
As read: value=44.4 unit=mm
